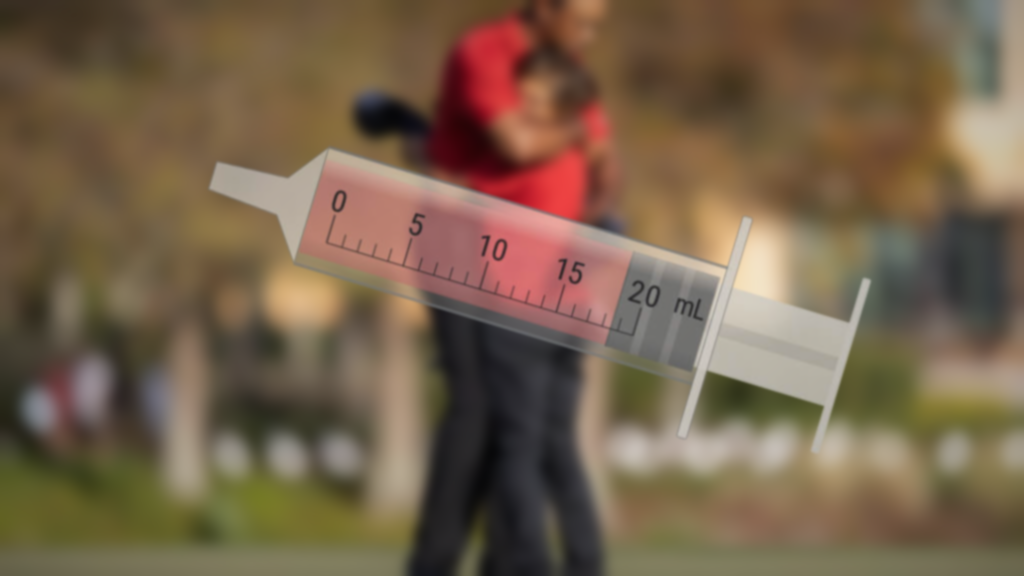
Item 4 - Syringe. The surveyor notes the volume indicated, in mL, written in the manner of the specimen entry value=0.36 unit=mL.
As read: value=18.5 unit=mL
